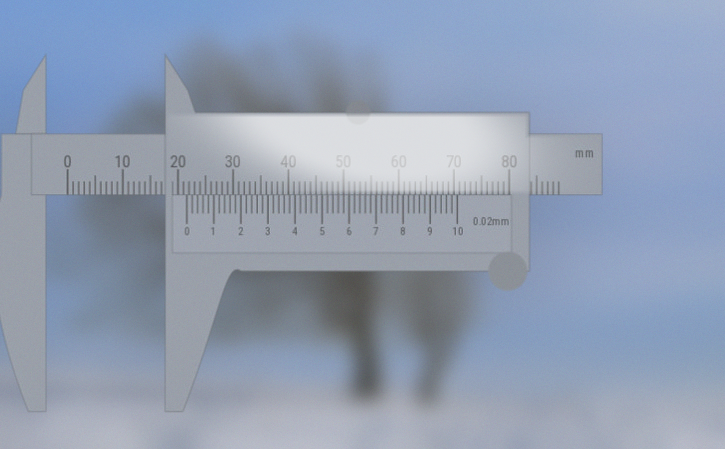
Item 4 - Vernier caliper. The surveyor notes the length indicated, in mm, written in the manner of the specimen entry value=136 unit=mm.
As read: value=21.6 unit=mm
